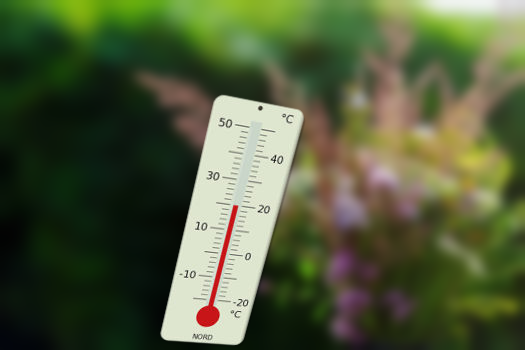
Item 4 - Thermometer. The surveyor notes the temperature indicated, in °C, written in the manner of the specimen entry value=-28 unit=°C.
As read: value=20 unit=°C
